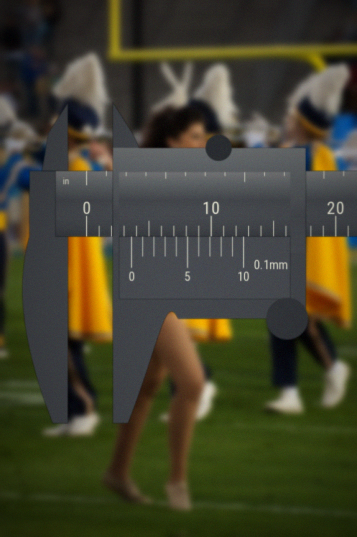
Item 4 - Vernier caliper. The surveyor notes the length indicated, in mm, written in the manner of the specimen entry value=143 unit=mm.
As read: value=3.6 unit=mm
